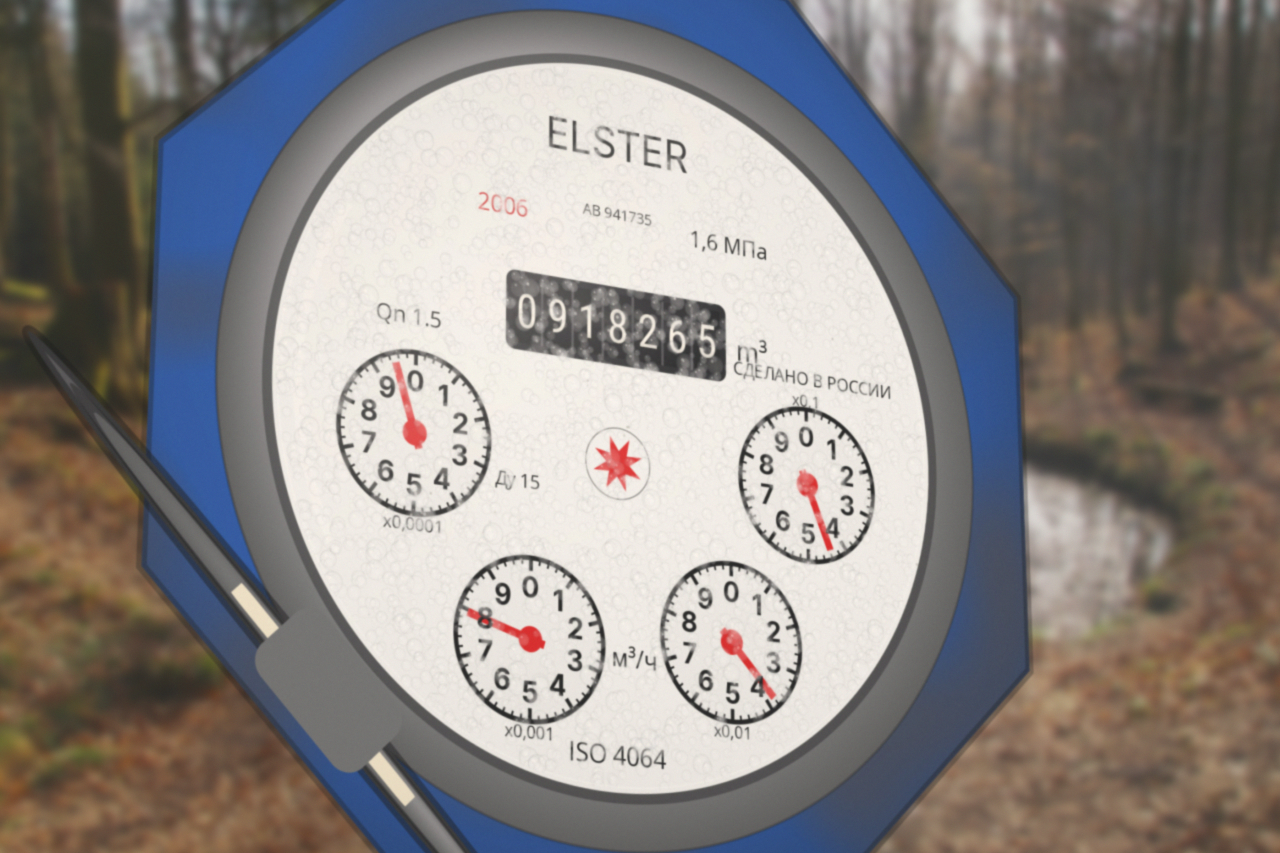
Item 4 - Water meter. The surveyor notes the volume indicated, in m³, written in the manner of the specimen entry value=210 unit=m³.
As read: value=918265.4379 unit=m³
